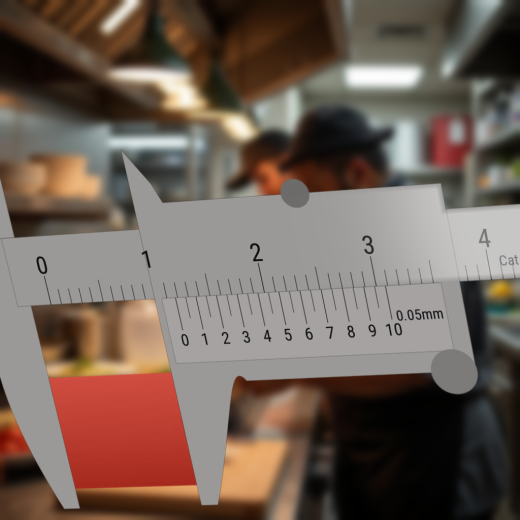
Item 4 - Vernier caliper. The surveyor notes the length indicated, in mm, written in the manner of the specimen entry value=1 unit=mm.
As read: value=11.8 unit=mm
